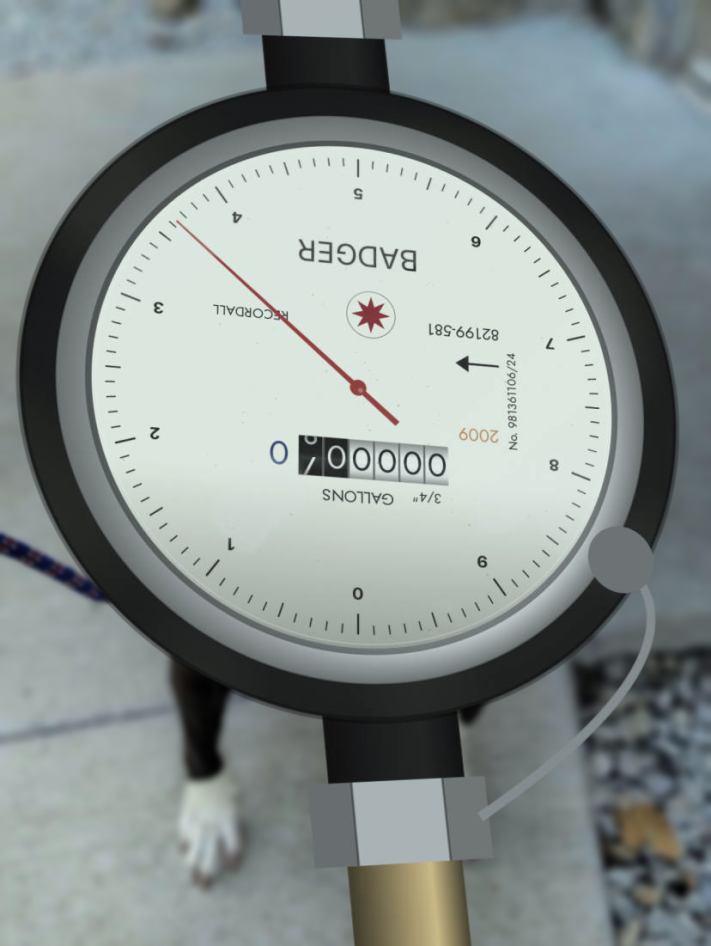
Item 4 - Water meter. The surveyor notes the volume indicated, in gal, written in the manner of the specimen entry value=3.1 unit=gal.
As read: value=73.6 unit=gal
